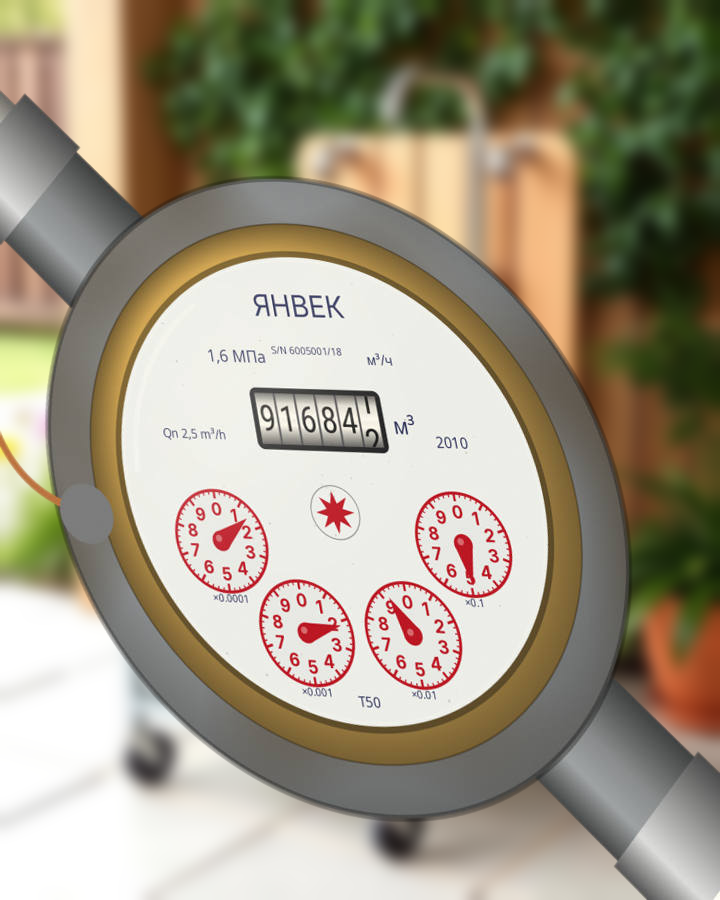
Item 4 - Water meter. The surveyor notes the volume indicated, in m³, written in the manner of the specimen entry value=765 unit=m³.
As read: value=916841.4921 unit=m³
